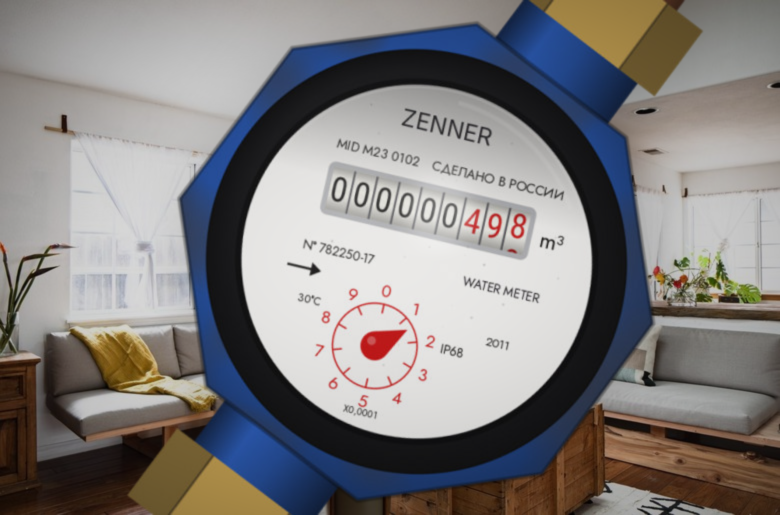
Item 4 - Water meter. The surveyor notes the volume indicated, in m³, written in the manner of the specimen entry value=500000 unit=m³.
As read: value=0.4981 unit=m³
